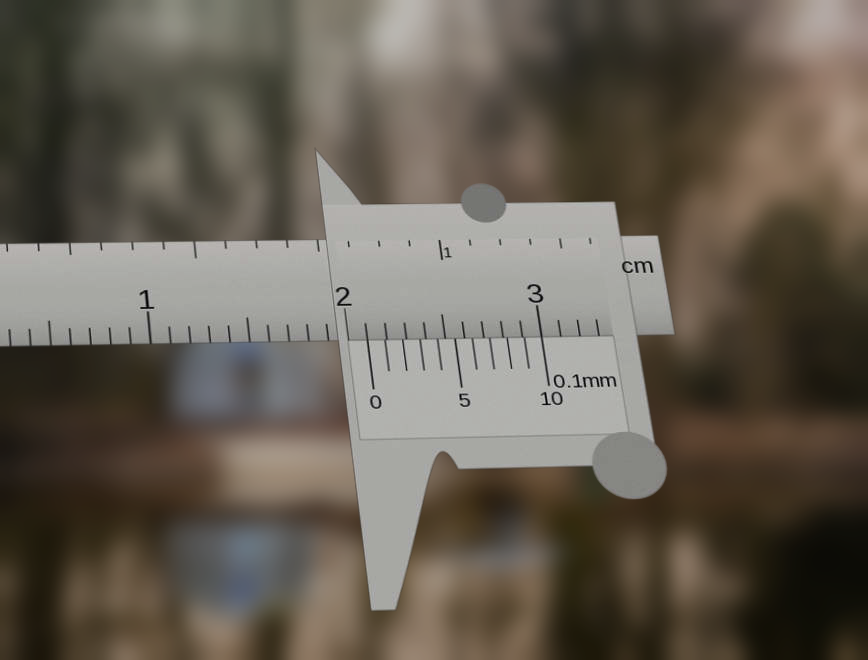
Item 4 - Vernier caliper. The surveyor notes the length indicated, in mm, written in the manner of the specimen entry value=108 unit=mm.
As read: value=21.0 unit=mm
